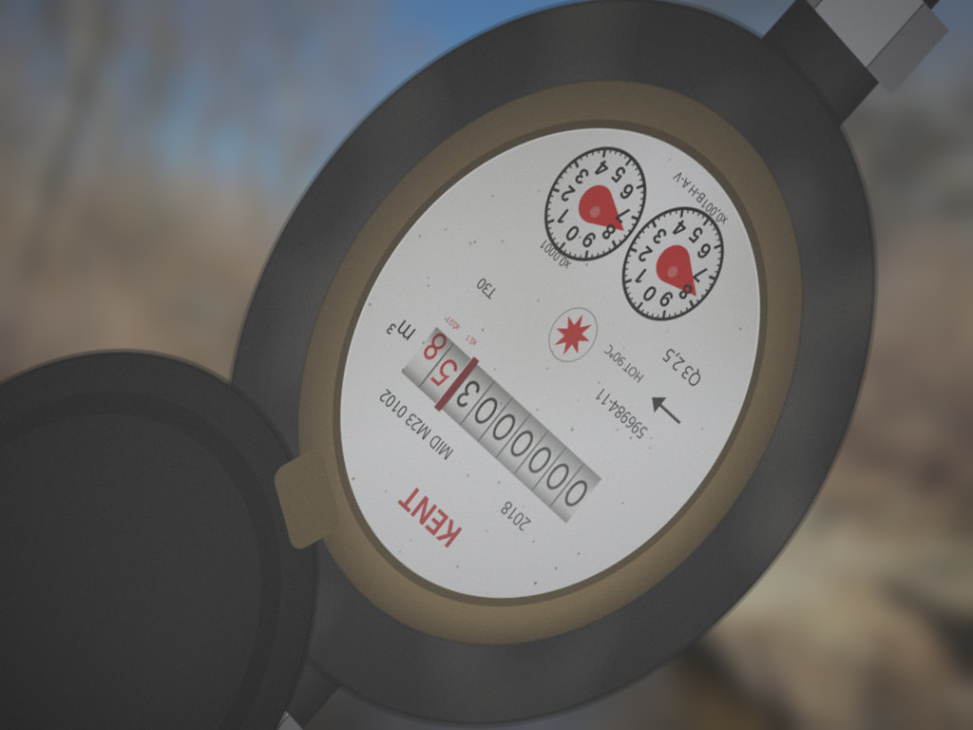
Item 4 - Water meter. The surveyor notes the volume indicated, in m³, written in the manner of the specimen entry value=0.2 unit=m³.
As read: value=3.5777 unit=m³
